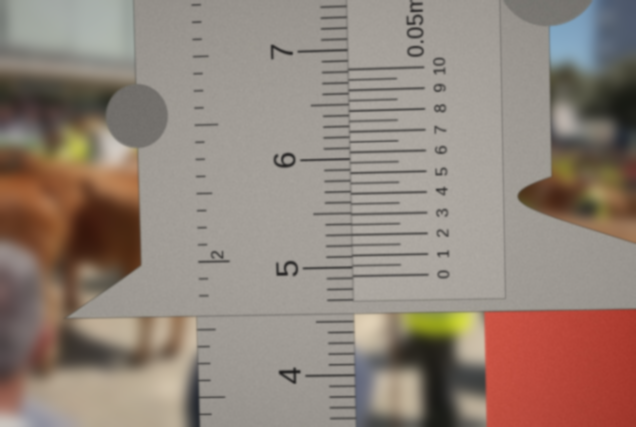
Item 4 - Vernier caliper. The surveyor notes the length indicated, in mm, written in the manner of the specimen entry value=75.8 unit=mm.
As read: value=49.2 unit=mm
